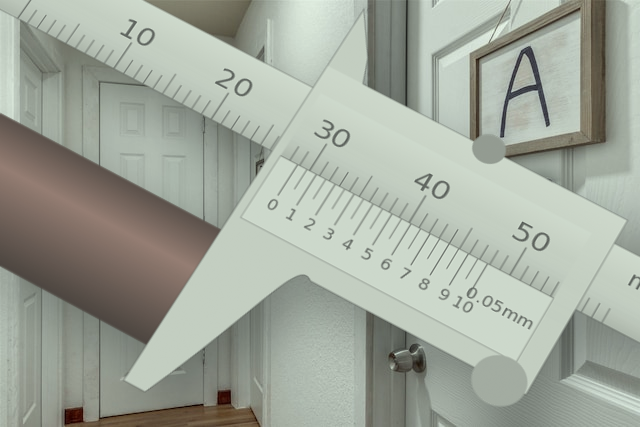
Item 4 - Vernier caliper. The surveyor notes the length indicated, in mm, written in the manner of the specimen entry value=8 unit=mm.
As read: value=28.8 unit=mm
